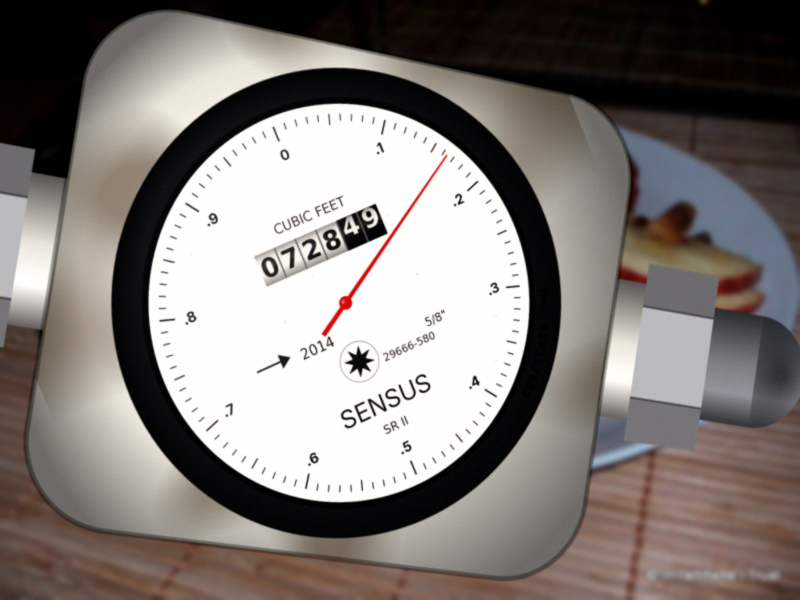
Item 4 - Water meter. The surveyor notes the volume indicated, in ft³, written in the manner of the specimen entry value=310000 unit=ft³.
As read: value=72849.16 unit=ft³
